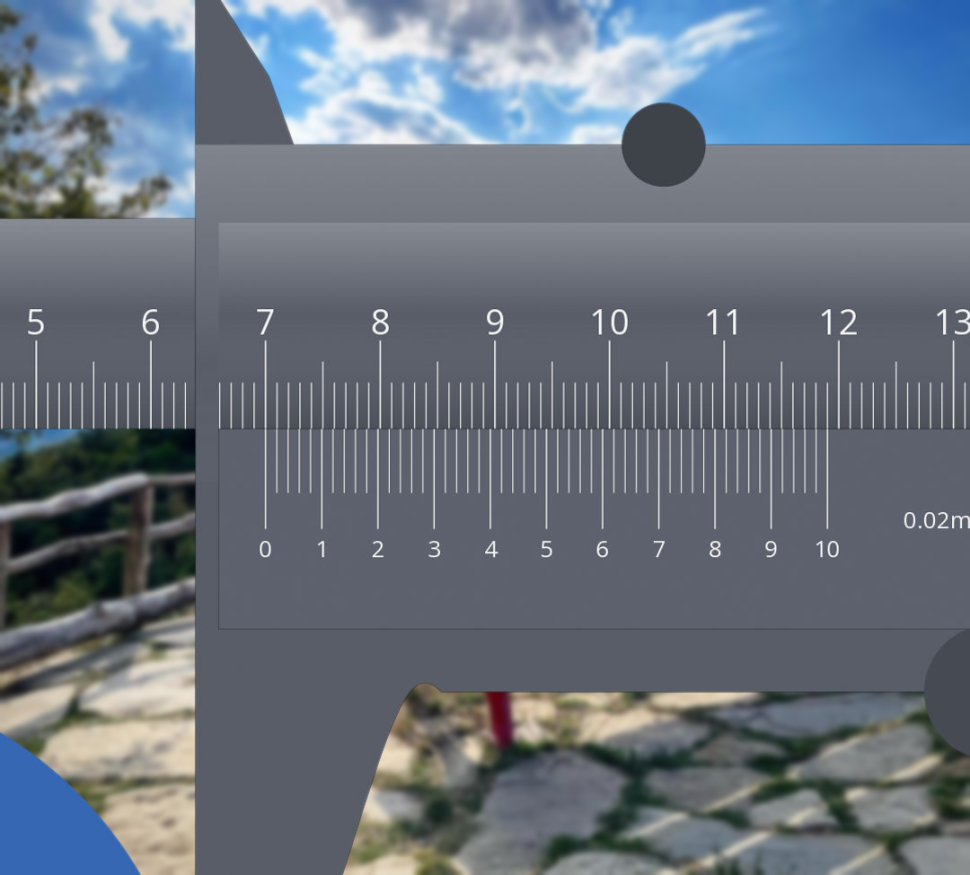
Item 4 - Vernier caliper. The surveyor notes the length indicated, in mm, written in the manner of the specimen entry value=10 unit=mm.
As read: value=70.0 unit=mm
